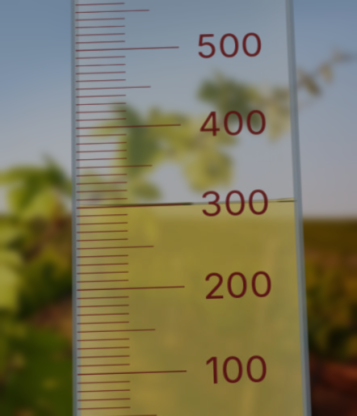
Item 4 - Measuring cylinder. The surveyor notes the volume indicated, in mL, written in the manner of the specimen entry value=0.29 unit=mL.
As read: value=300 unit=mL
